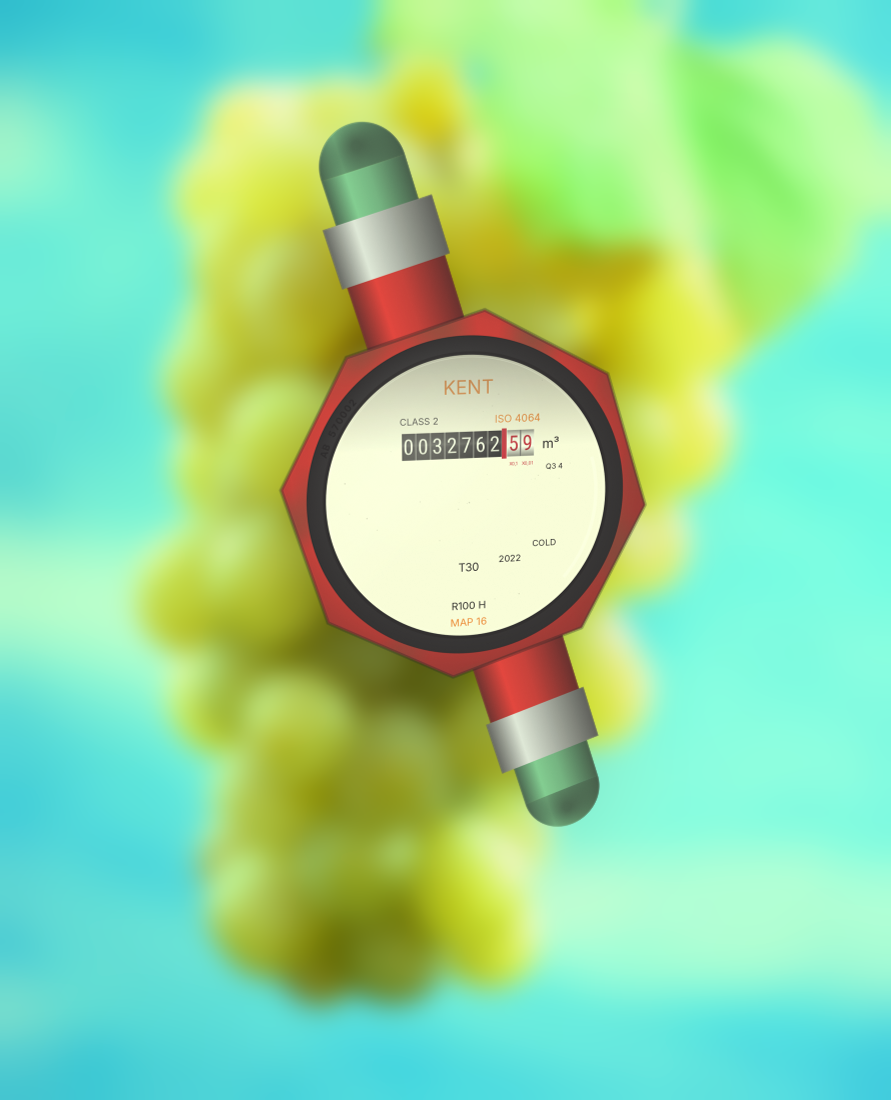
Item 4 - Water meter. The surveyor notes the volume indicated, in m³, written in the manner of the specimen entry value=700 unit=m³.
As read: value=32762.59 unit=m³
